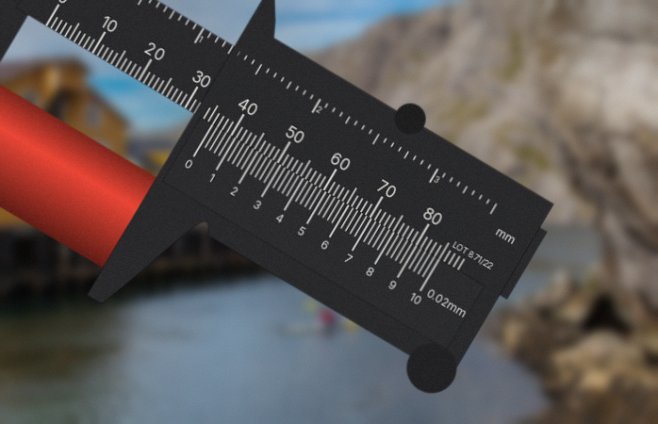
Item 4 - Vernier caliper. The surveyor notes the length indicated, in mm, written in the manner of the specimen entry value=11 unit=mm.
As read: value=36.0 unit=mm
